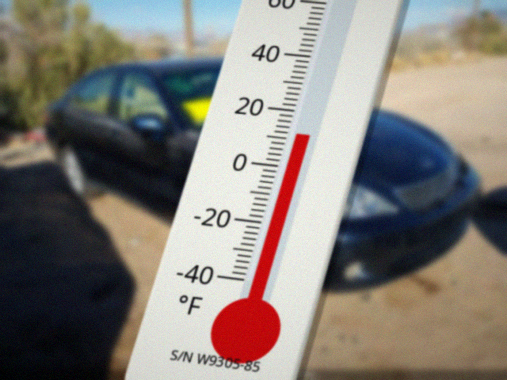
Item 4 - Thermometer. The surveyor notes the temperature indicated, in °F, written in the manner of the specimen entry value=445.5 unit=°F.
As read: value=12 unit=°F
